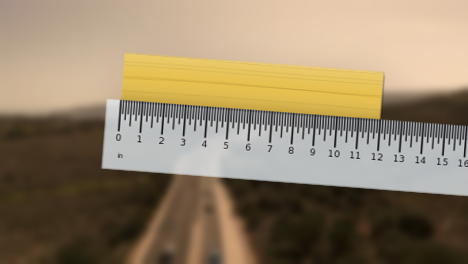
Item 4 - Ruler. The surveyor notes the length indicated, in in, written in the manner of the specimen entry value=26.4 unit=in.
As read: value=12 unit=in
